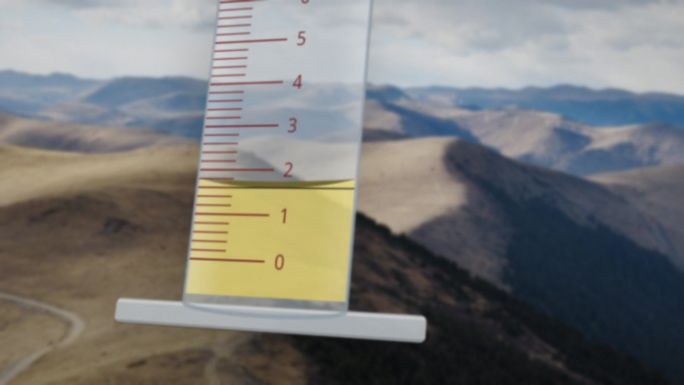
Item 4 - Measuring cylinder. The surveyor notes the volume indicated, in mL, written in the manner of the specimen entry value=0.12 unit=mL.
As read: value=1.6 unit=mL
